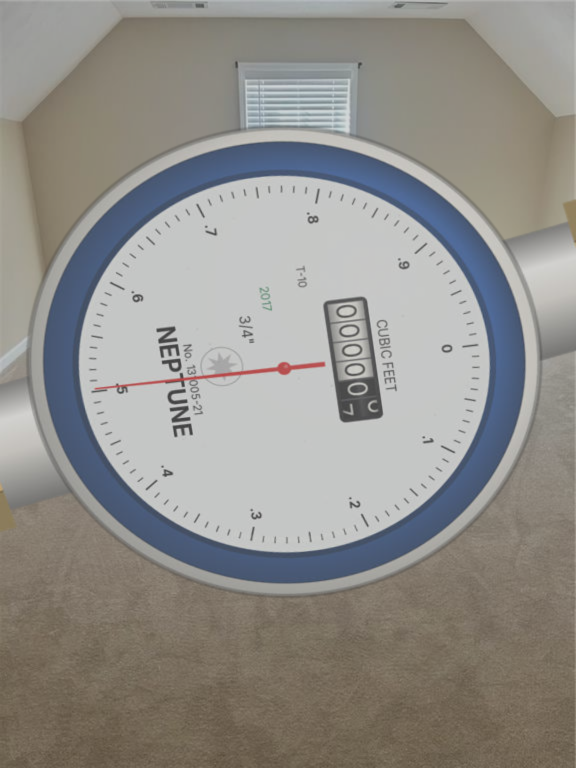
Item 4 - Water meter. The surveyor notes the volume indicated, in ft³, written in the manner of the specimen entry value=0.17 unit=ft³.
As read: value=6.50 unit=ft³
